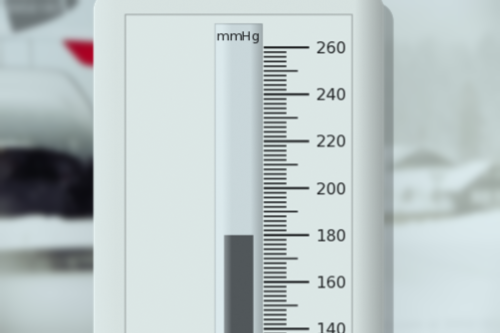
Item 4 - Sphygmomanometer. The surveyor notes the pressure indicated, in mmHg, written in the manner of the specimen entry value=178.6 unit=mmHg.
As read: value=180 unit=mmHg
